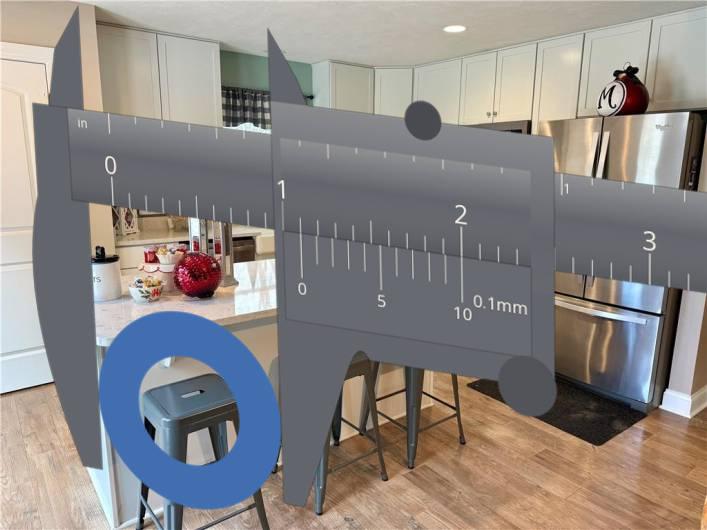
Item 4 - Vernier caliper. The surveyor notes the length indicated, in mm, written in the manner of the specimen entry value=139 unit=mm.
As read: value=11.0 unit=mm
